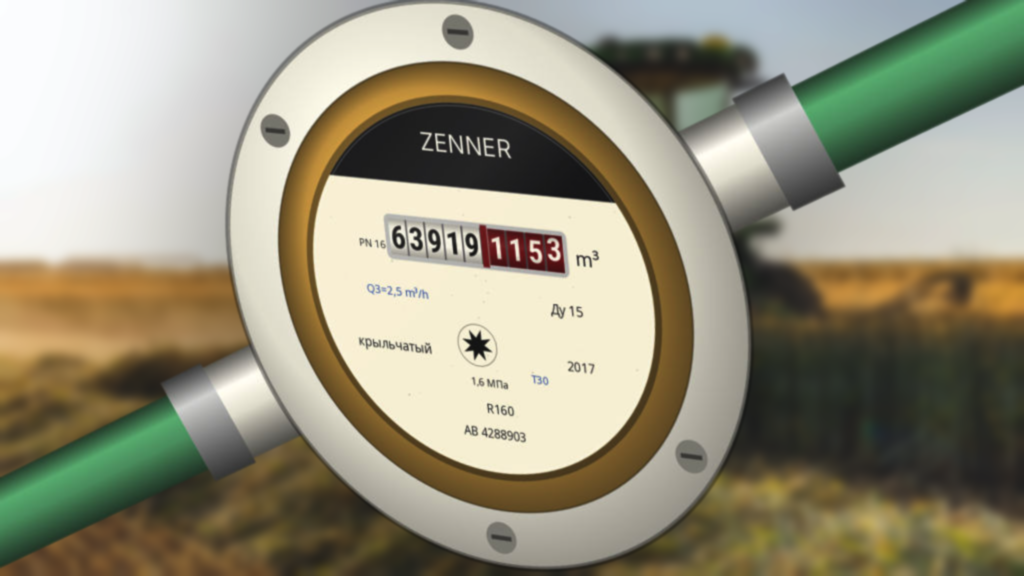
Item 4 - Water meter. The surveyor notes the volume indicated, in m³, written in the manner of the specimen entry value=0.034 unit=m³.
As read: value=63919.1153 unit=m³
